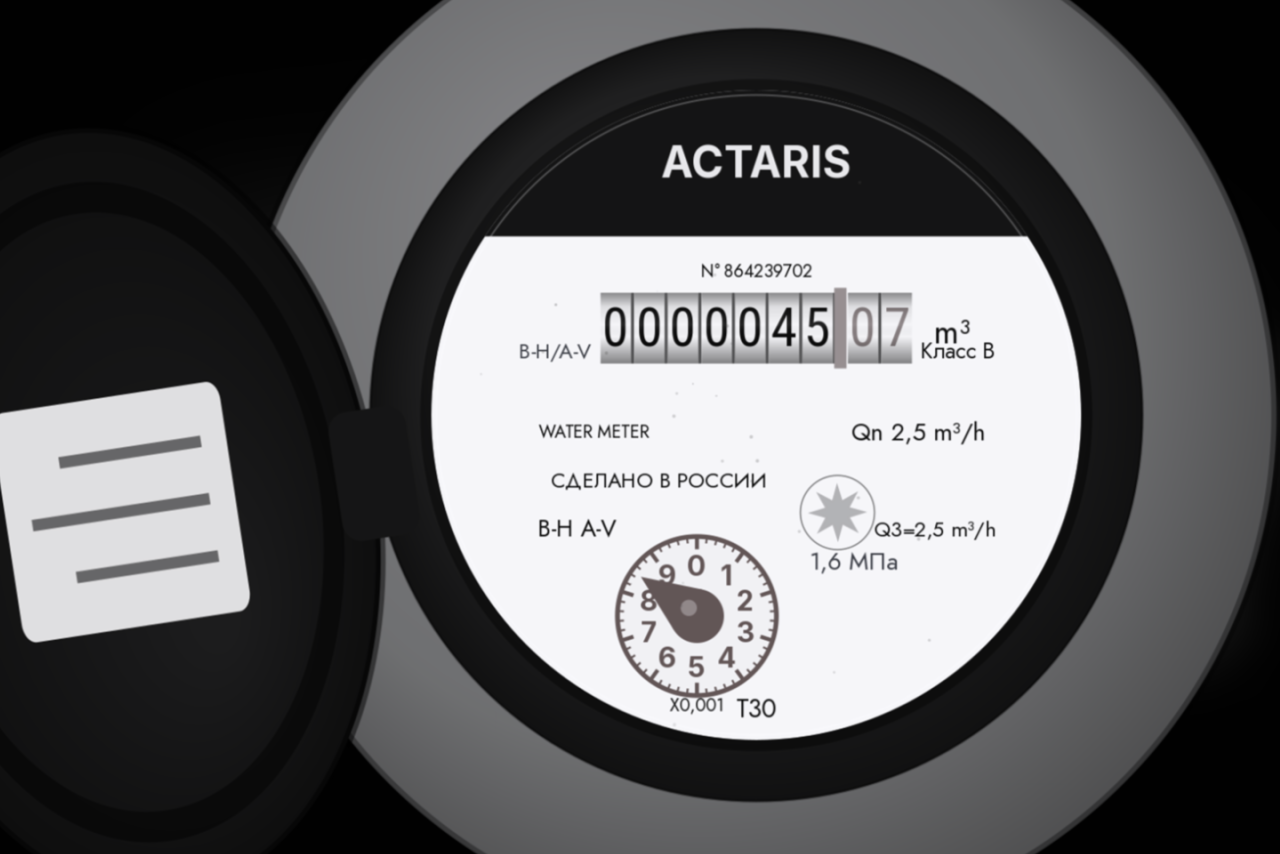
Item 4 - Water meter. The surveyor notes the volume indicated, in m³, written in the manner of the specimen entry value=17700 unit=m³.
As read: value=45.078 unit=m³
